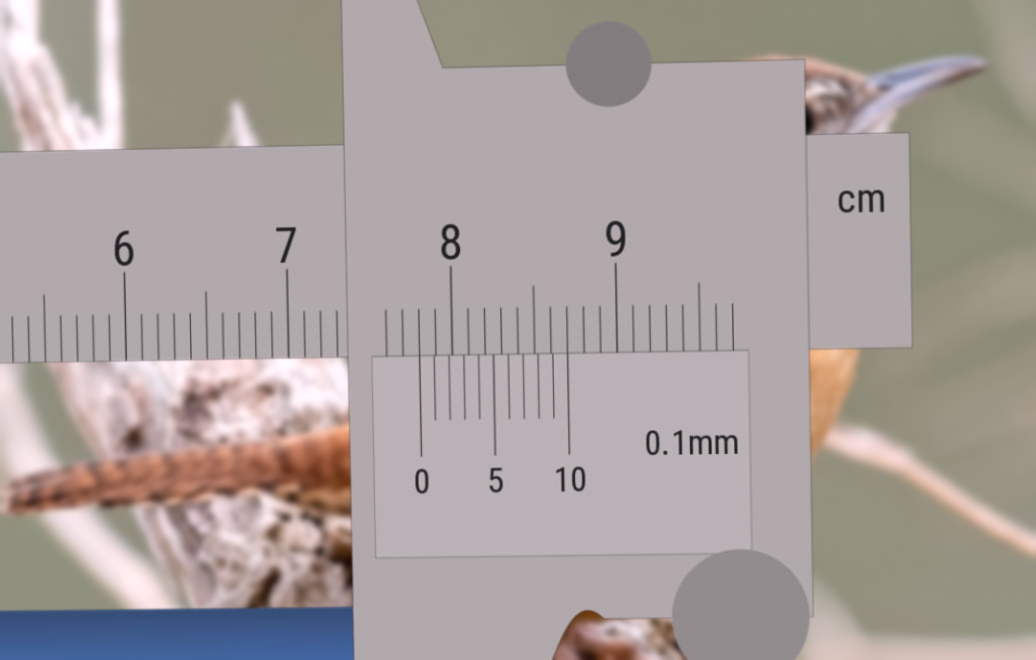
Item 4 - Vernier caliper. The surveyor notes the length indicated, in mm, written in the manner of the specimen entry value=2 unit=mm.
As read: value=78.0 unit=mm
